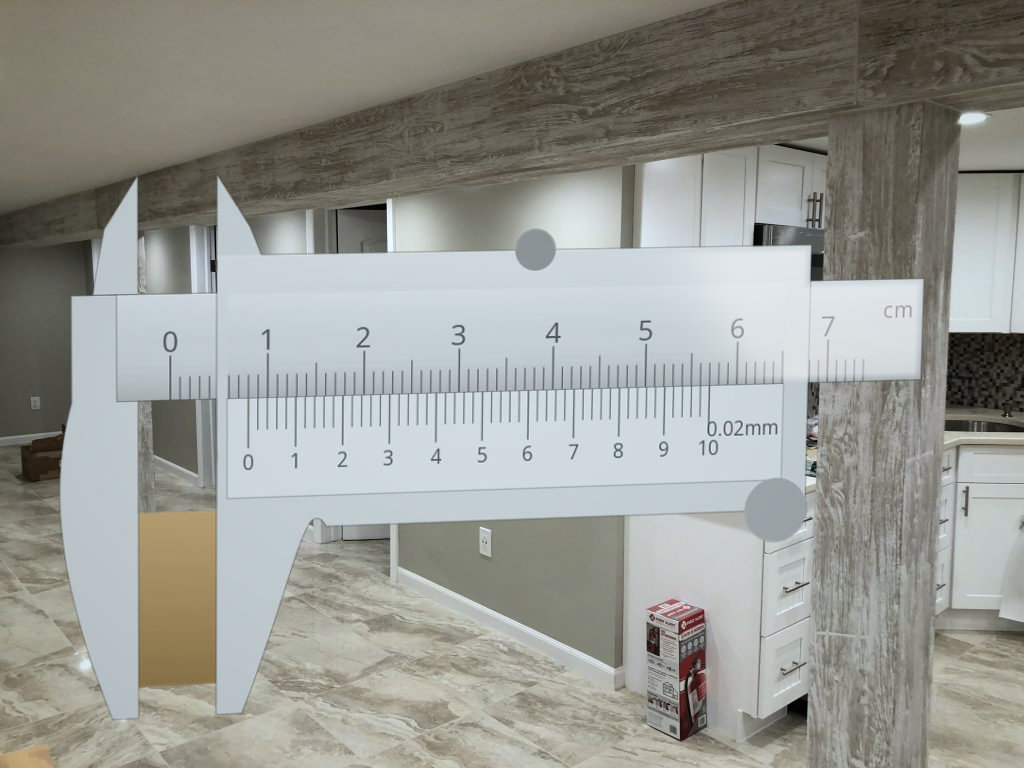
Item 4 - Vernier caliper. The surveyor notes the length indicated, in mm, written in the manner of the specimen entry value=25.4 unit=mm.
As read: value=8.0 unit=mm
